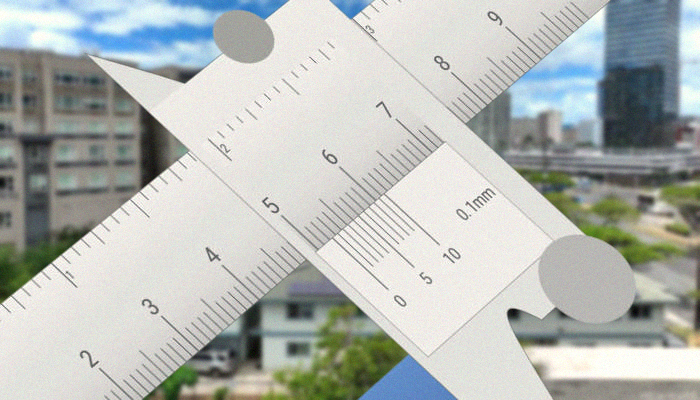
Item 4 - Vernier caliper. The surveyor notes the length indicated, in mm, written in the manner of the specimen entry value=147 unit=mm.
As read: value=52.4 unit=mm
